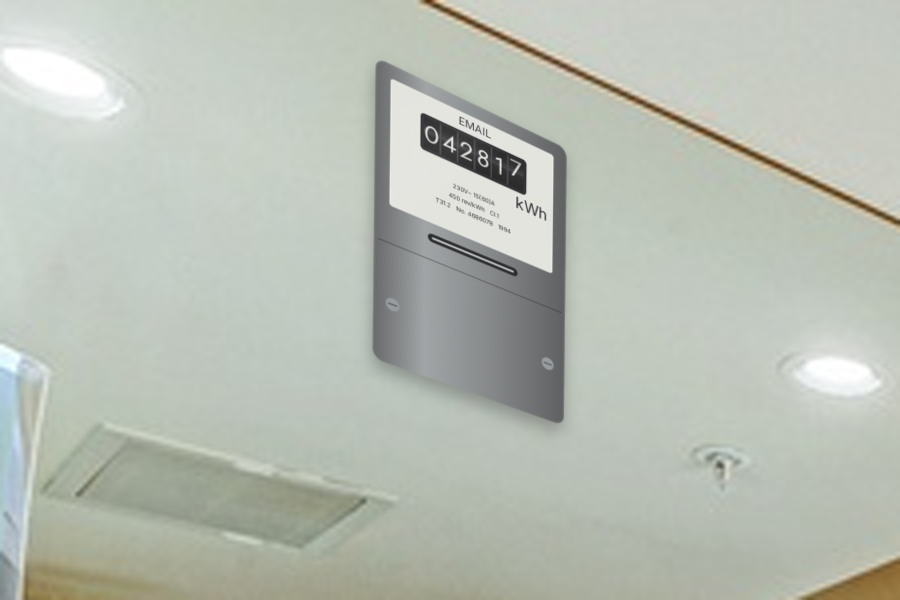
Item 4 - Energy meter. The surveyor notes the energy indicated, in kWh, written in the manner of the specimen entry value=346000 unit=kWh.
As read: value=42817 unit=kWh
